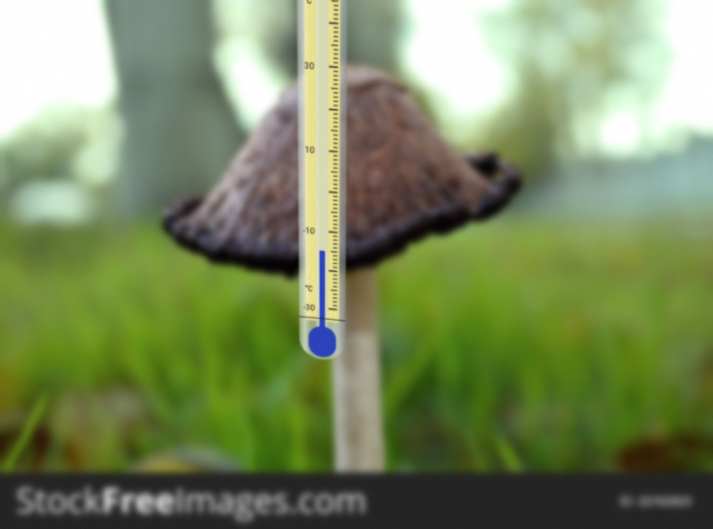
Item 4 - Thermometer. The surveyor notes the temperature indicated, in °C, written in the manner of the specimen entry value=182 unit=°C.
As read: value=-15 unit=°C
